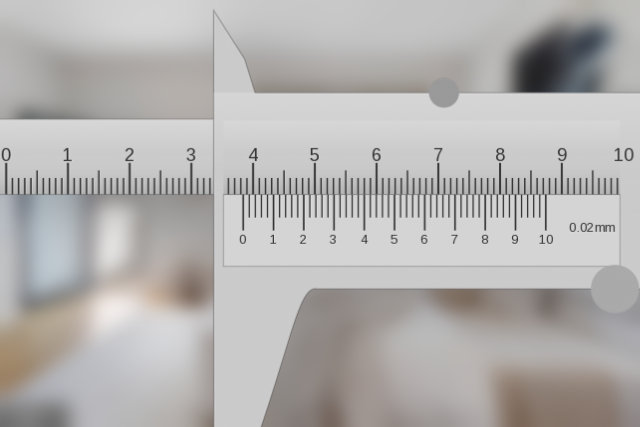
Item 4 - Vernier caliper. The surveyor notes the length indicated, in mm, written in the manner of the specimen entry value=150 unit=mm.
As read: value=38.4 unit=mm
